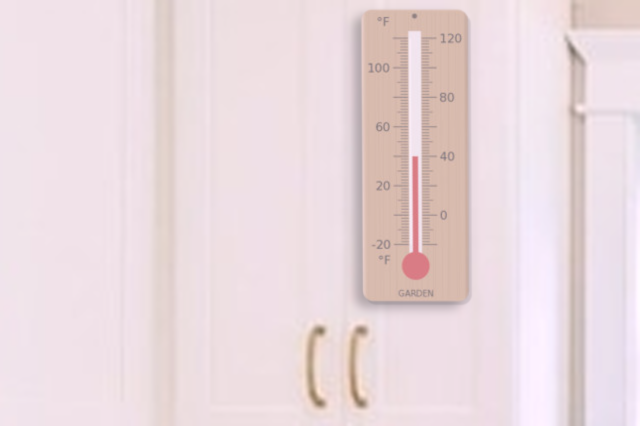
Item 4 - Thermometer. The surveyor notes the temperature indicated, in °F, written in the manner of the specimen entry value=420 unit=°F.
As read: value=40 unit=°F
